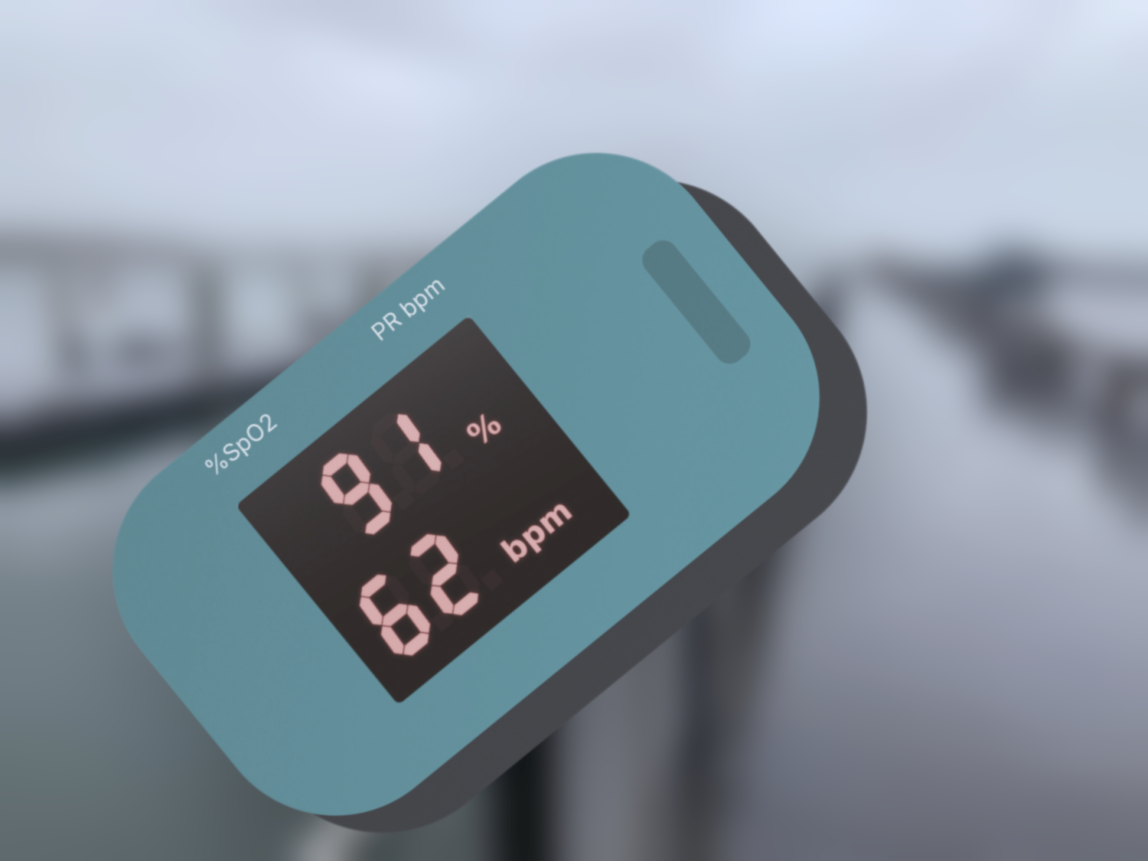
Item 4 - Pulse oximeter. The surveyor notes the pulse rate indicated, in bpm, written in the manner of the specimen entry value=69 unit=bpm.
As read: value=62 unit=bpm
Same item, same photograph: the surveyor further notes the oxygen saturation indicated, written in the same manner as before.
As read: value=91 unit=%
